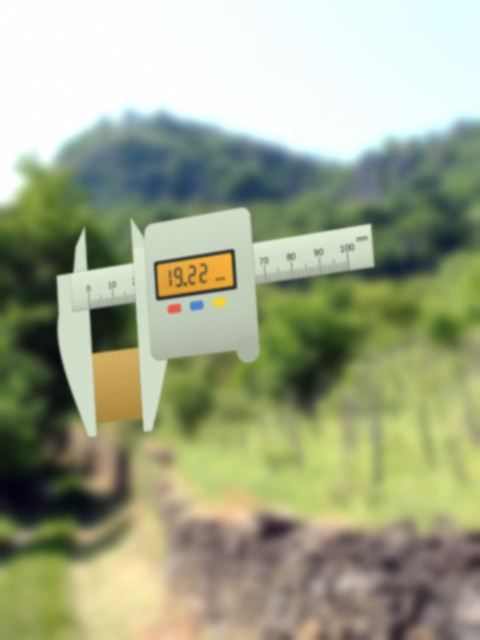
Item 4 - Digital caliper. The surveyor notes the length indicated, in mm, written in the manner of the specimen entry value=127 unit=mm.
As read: value=19.22 unit=mm
